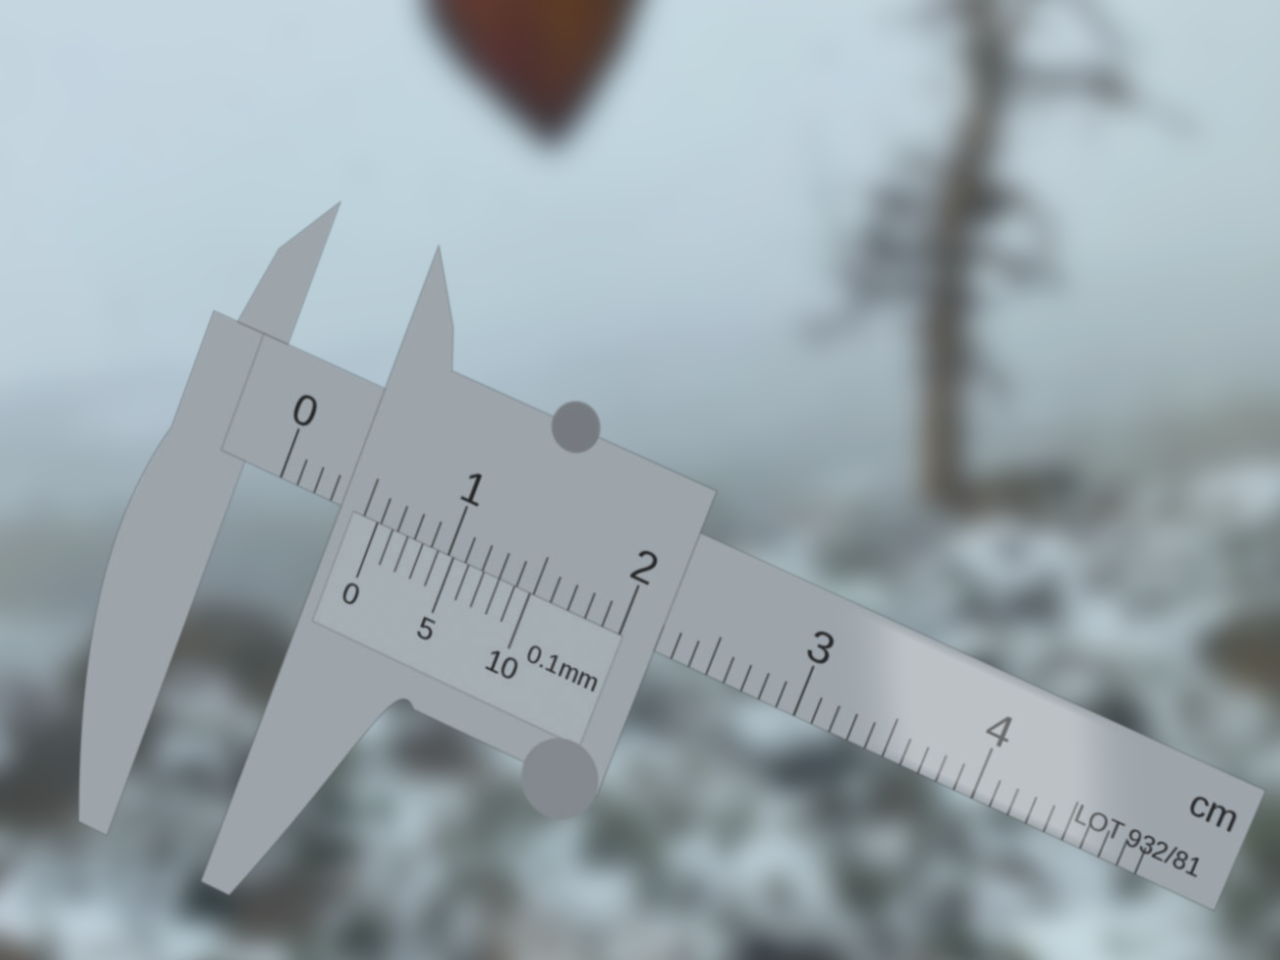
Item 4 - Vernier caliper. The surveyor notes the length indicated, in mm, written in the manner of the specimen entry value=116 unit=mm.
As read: value=5.8 unit=mm
